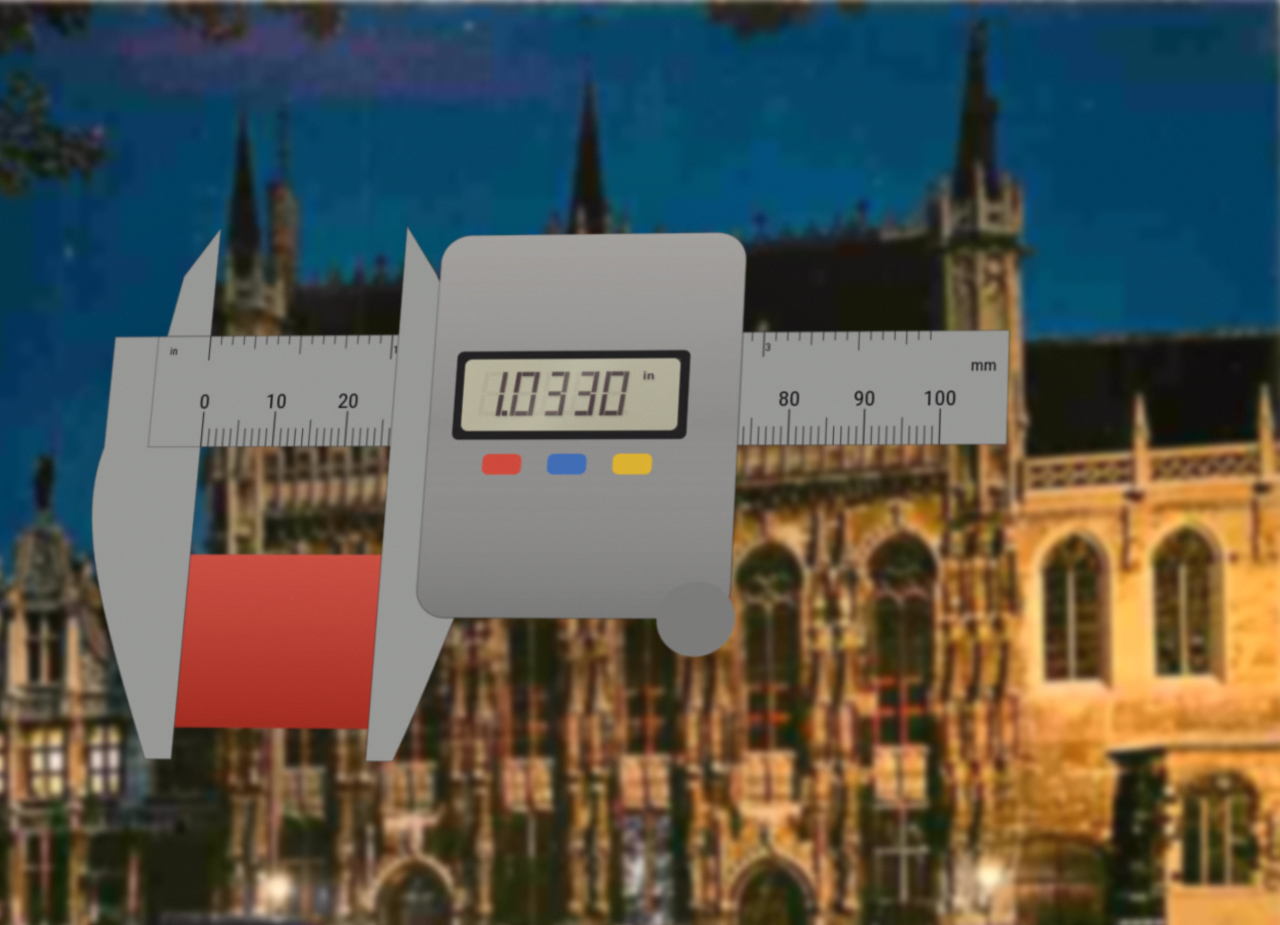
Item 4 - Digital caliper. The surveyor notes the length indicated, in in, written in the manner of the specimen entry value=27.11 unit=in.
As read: value=1.0330 unit=in
